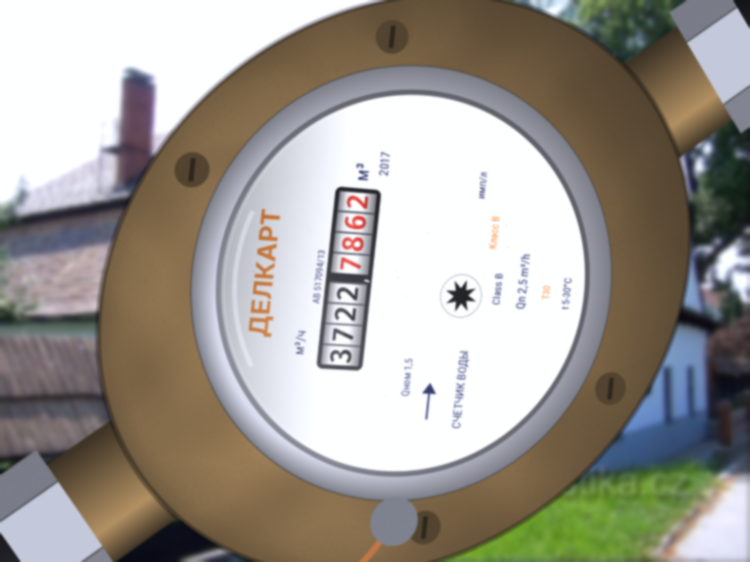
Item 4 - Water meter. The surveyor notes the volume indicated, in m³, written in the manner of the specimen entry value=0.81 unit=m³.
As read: value=3722.7862 unit=m³
